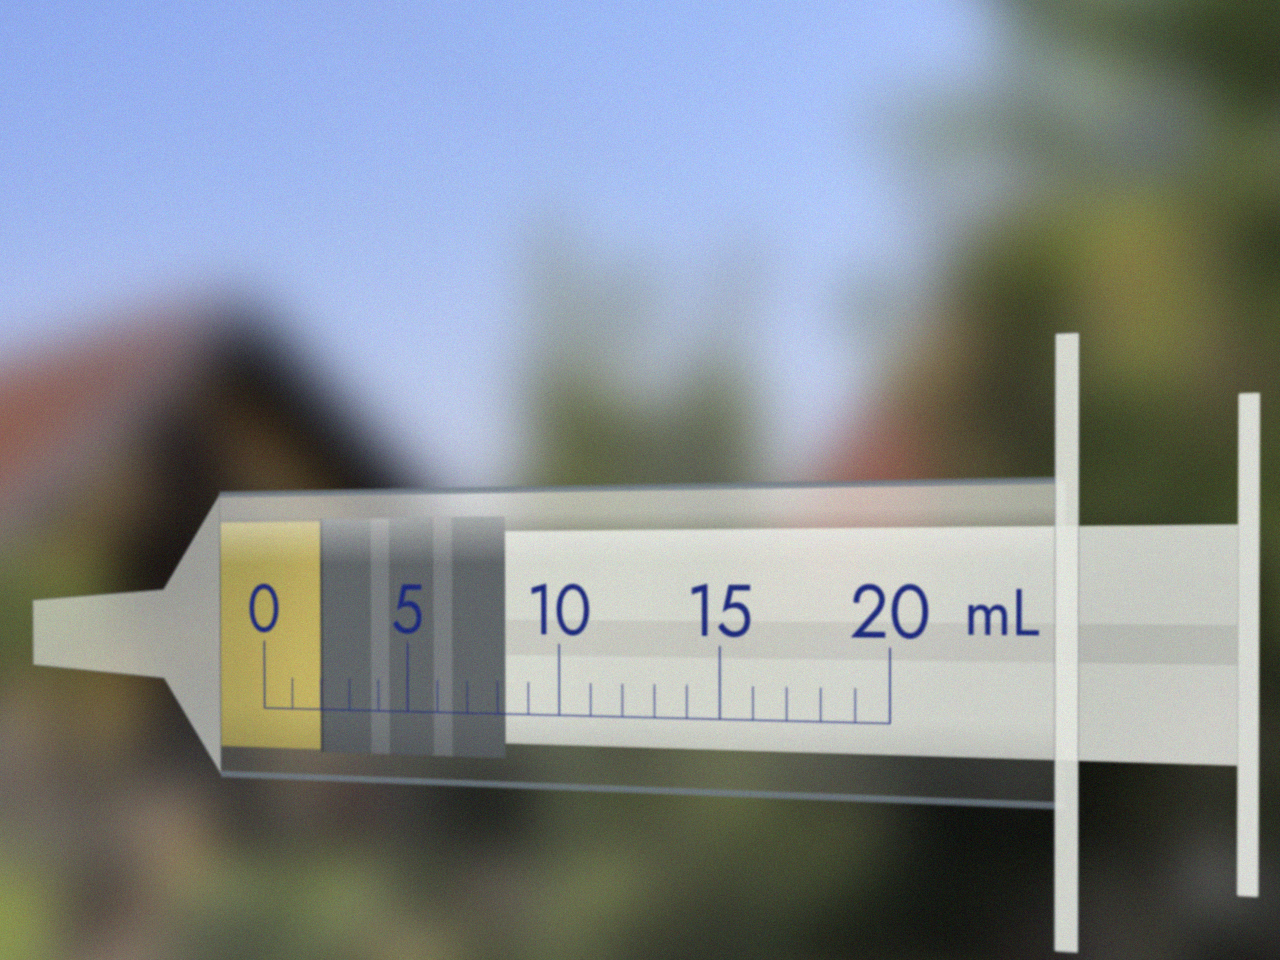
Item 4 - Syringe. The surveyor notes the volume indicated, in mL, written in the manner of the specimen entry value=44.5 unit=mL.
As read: value=2 unit=mL
